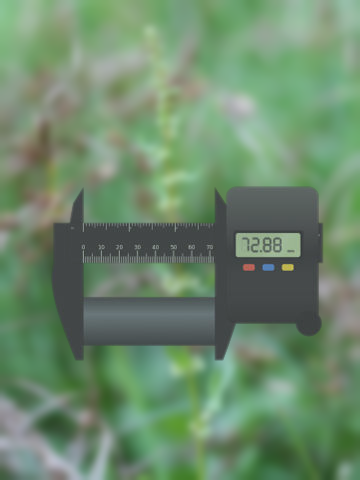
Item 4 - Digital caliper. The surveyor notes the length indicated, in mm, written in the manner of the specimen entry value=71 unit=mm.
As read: value=72.88 unit=mm
